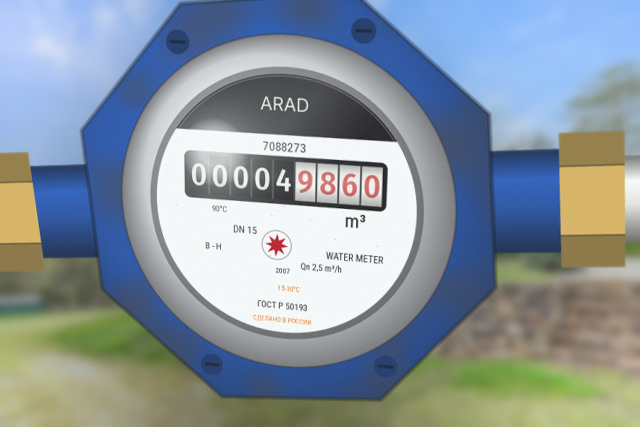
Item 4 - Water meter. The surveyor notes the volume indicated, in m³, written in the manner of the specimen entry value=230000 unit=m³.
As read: value=4.9860 unit=m³
